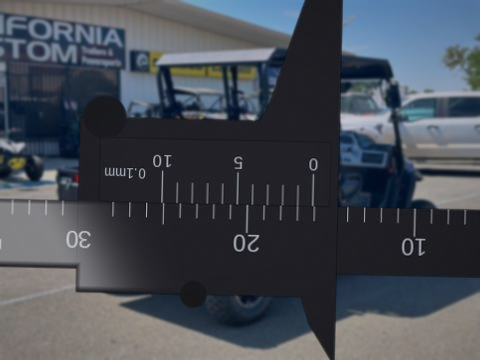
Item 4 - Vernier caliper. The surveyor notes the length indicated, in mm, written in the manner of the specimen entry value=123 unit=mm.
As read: value=16.1 unit=mm
